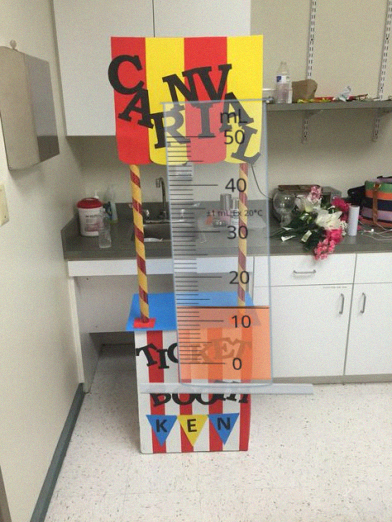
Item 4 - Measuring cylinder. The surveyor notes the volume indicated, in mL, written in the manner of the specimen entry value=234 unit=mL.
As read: value=13 unit=mL
